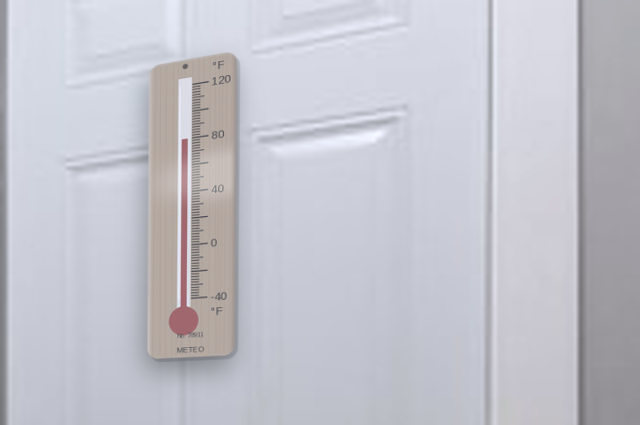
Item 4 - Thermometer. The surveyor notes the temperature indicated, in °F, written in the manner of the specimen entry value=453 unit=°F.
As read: value=80 unit=°F
